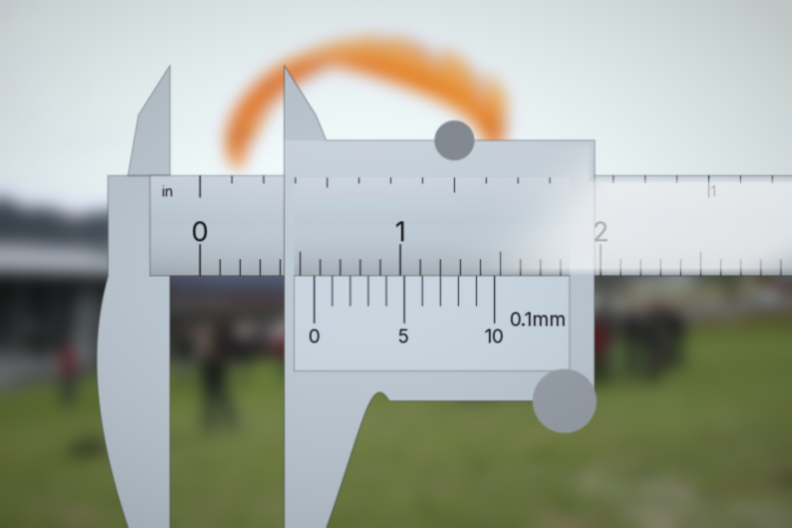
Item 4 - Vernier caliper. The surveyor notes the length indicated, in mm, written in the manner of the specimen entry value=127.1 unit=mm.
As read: value=5.7 unit=mm
